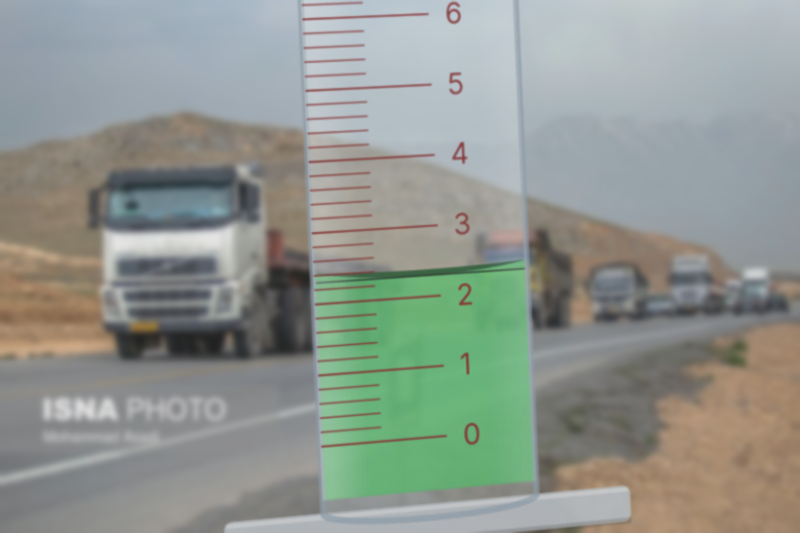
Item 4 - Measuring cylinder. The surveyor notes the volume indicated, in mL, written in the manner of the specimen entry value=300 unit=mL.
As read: value=2.3 unit=mL
